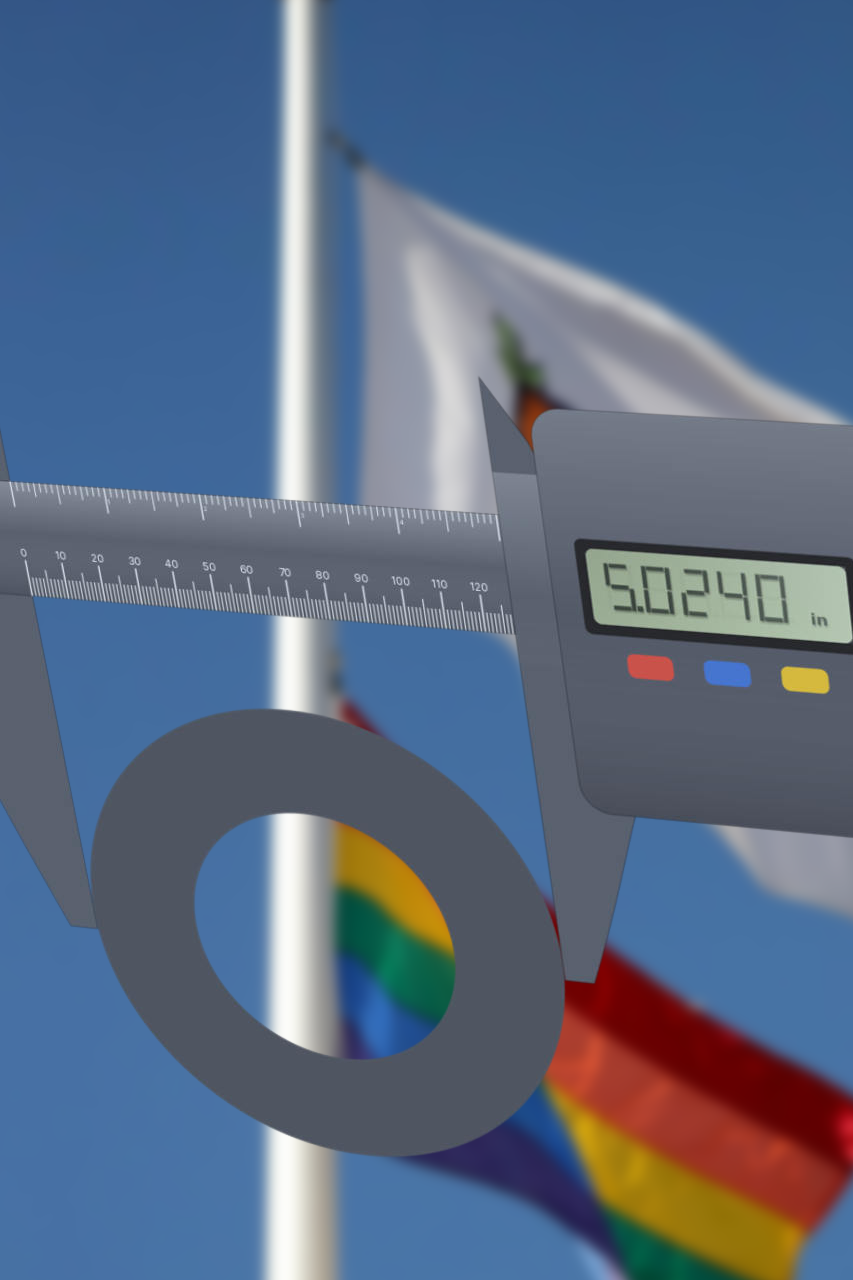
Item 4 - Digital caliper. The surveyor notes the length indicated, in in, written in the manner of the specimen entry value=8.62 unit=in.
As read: value=5.0240 unit=in
